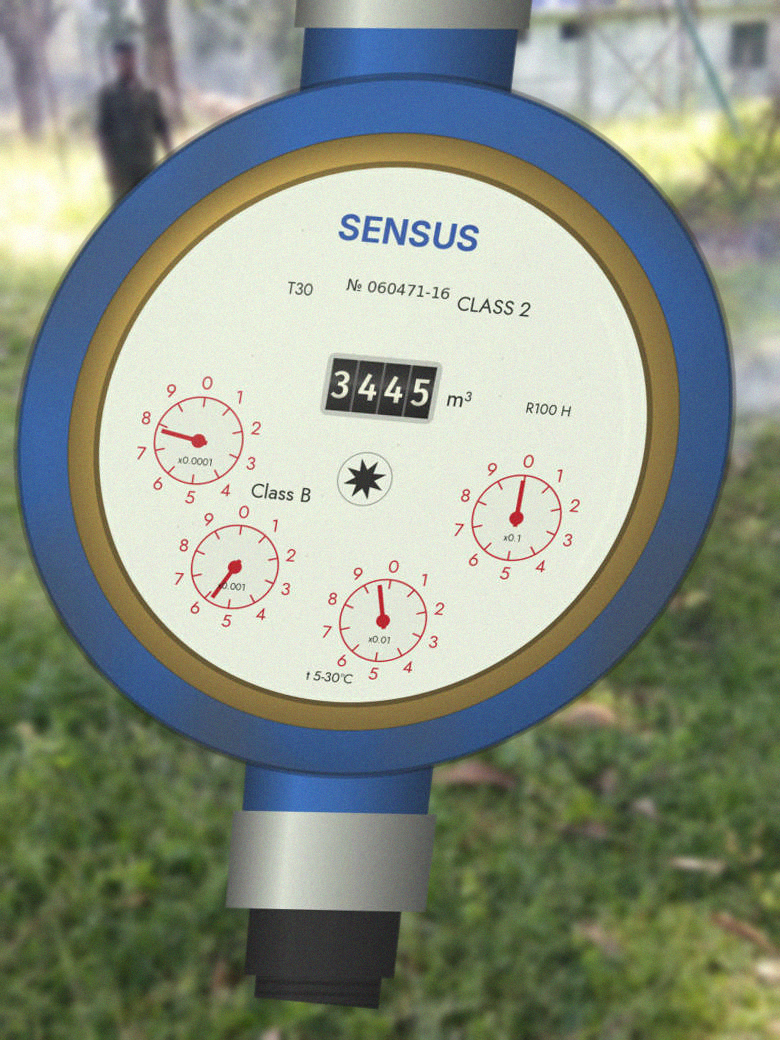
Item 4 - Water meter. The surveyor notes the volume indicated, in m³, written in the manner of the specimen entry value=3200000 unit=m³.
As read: value=3444.9957 unit=m³
